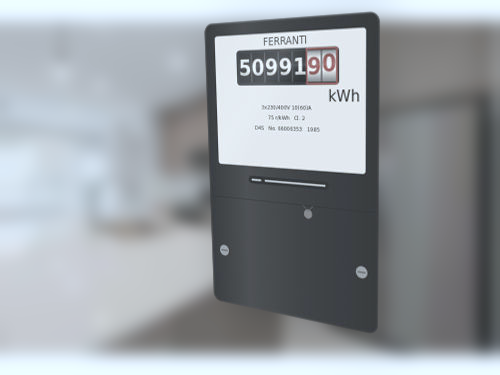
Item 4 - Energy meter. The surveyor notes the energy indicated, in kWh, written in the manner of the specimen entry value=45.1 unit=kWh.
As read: value=50991.90 unit=kWh
